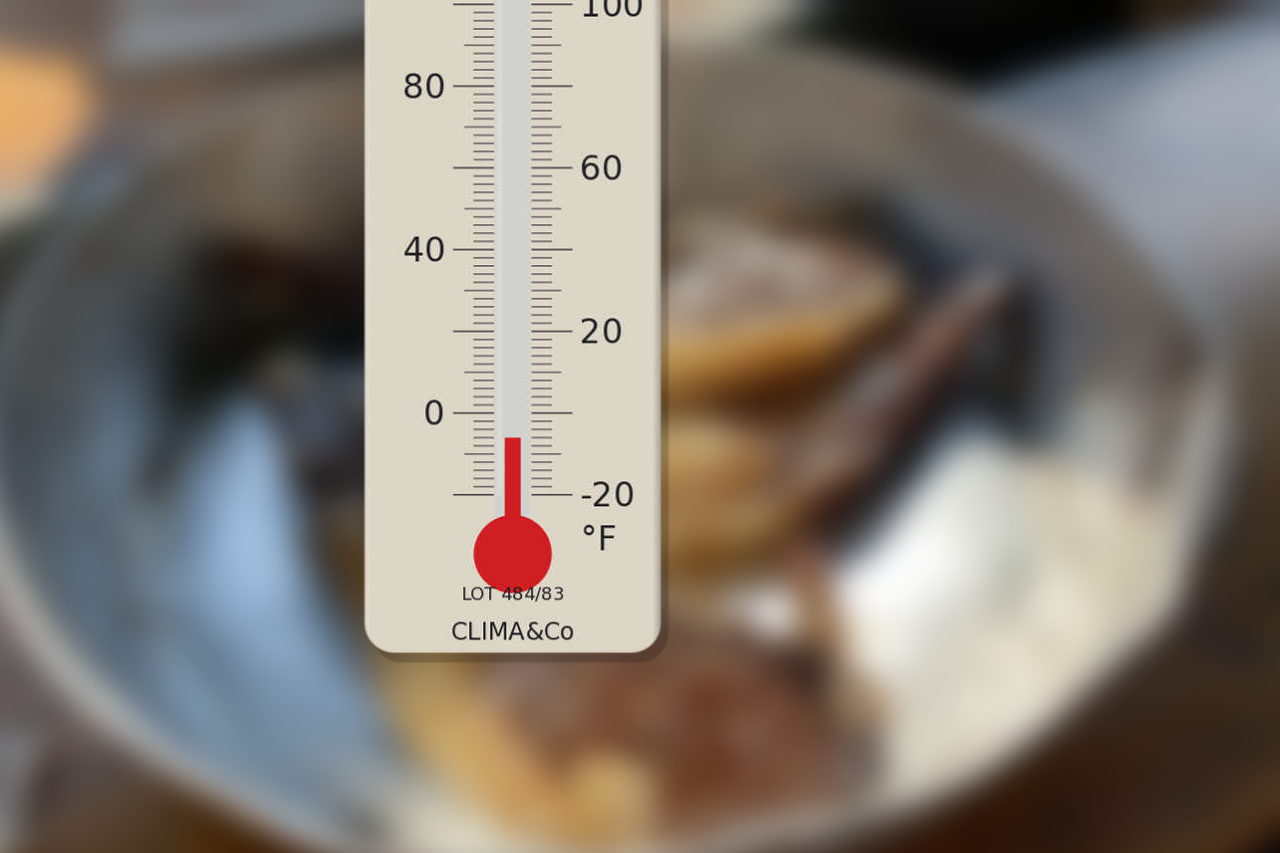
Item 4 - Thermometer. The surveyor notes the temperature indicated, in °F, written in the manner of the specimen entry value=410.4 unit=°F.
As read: value=-6 unit=°F
